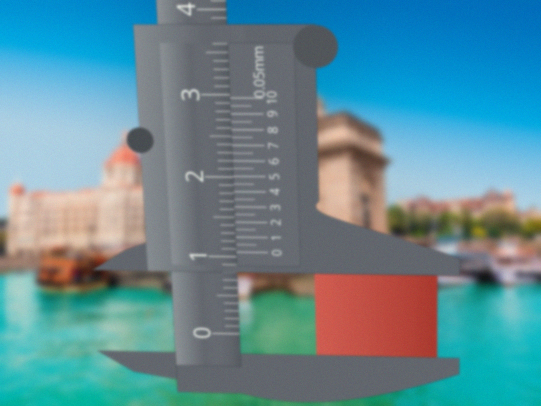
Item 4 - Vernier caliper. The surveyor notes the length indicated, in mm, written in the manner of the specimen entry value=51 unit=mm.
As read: value=10.6 unit=mm
